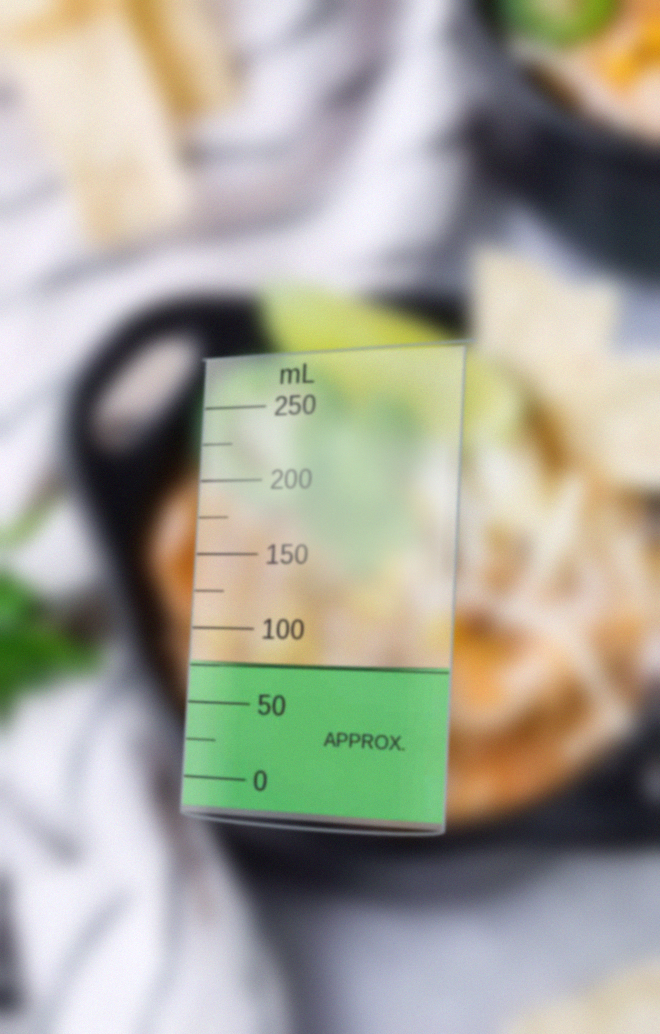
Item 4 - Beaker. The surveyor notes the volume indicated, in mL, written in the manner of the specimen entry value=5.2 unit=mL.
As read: value=75 unit=mL
